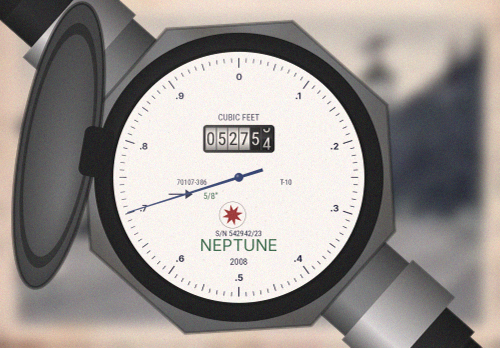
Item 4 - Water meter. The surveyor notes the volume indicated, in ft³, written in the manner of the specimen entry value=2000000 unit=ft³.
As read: value=52753.70 unit=ft³
